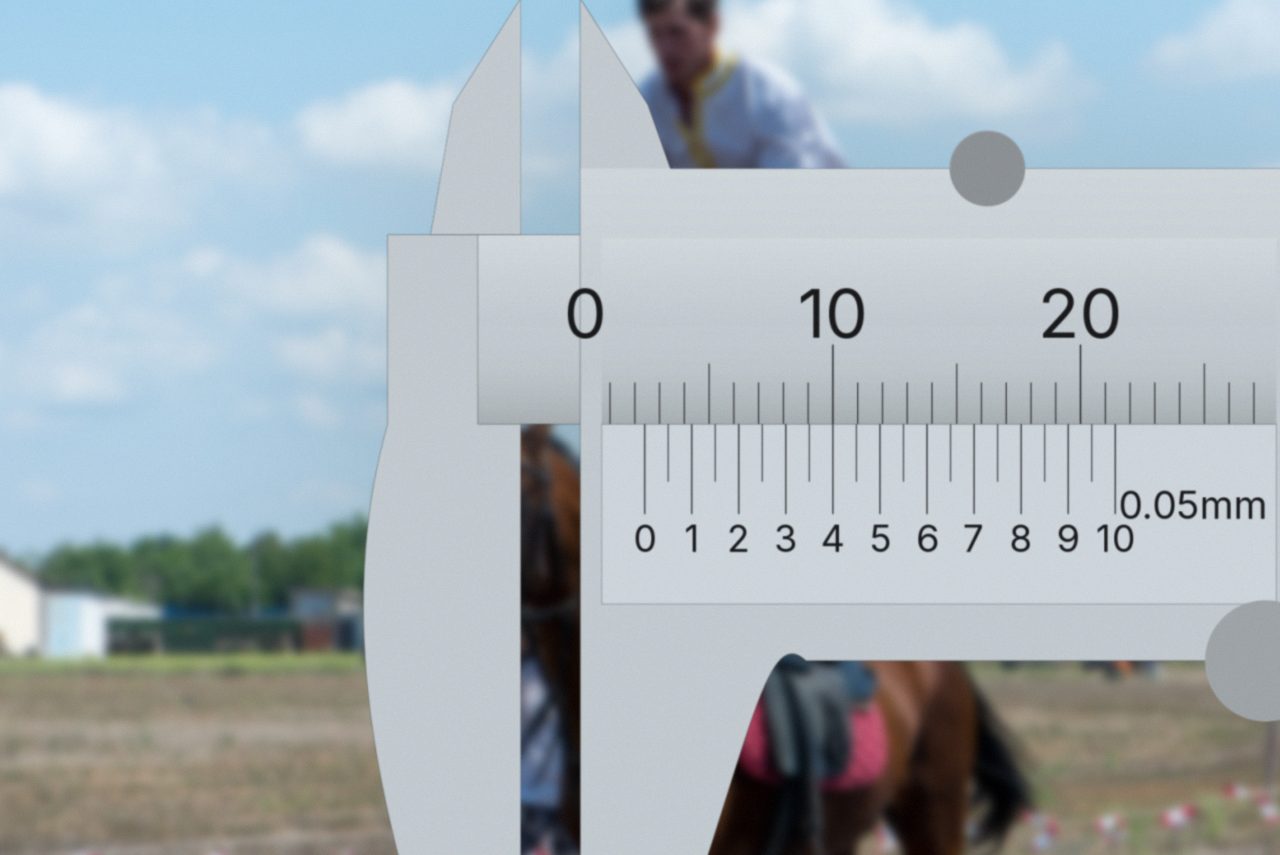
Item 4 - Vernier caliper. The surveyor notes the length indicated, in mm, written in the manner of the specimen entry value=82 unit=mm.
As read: value=2.4 unit=mm
